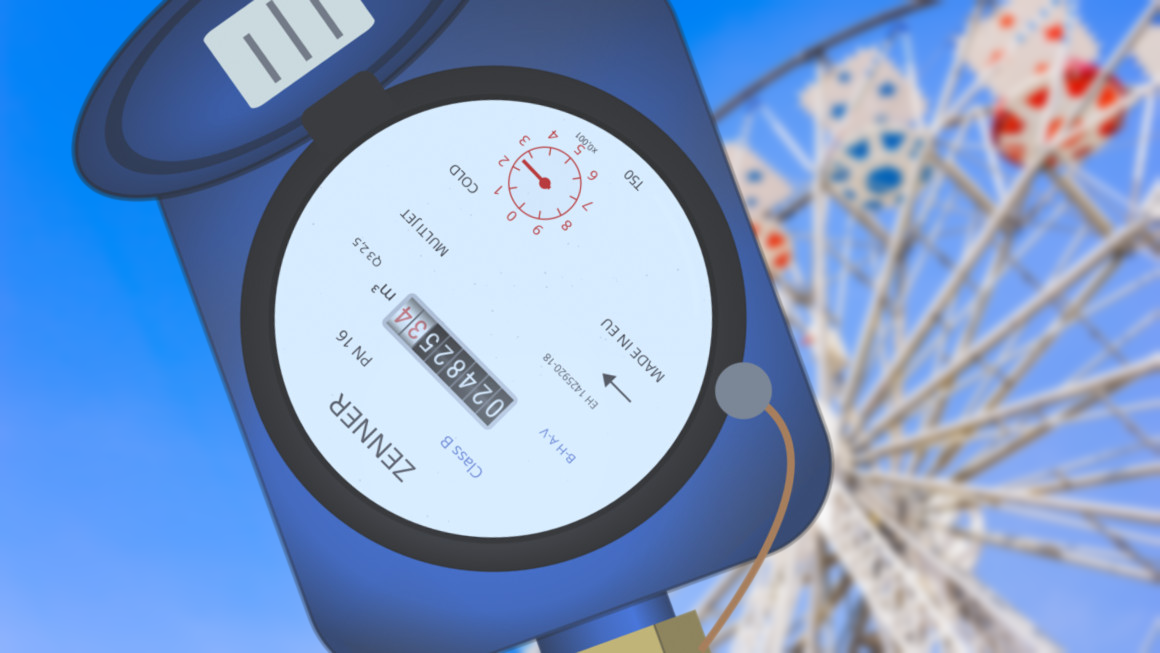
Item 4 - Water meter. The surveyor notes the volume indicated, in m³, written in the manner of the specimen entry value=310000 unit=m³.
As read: value=24825.342 unit=m³
